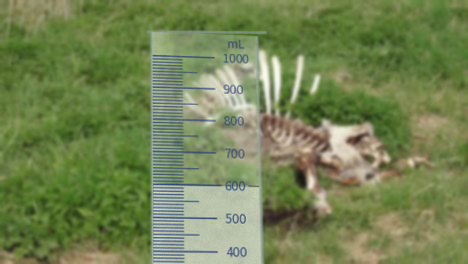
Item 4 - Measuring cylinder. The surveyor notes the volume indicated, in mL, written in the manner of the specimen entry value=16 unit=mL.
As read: value=600 unit=mL
